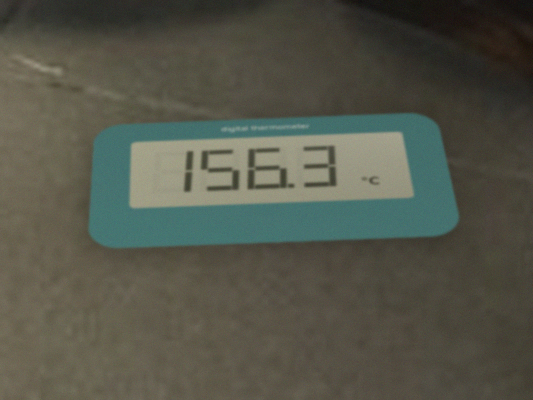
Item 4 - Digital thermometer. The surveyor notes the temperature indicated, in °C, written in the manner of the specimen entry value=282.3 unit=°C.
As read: value=156.3 unit=°C
